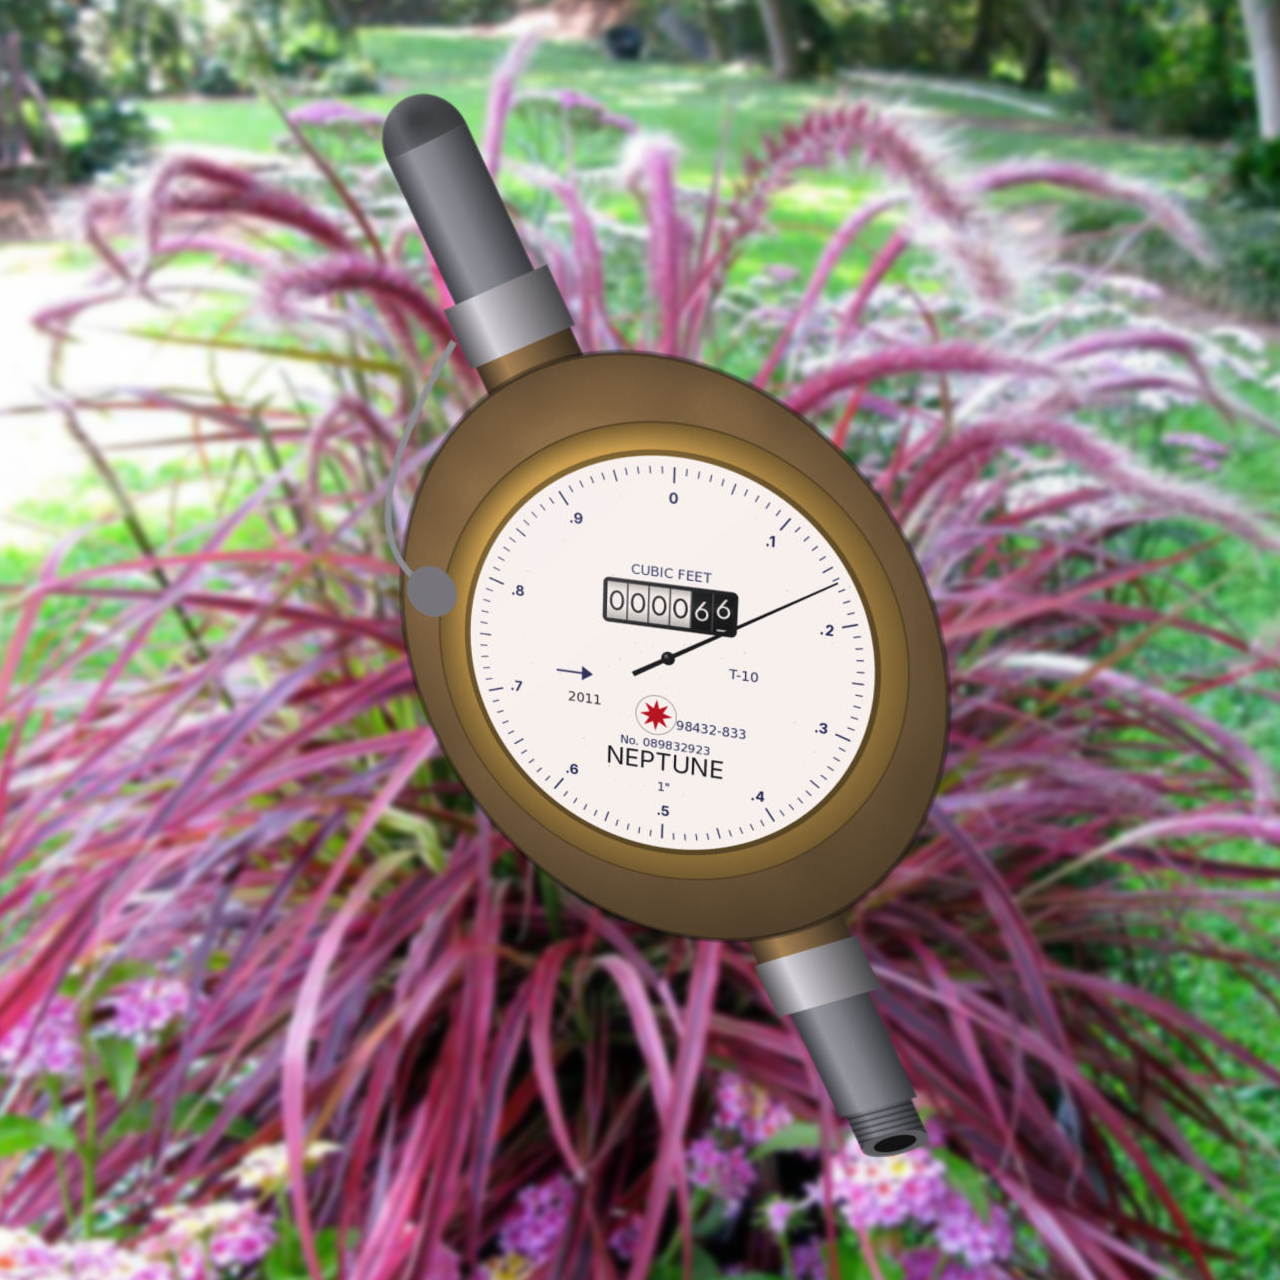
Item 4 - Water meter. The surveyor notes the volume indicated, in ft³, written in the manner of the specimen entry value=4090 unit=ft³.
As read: value=66.16 unit=ft³
